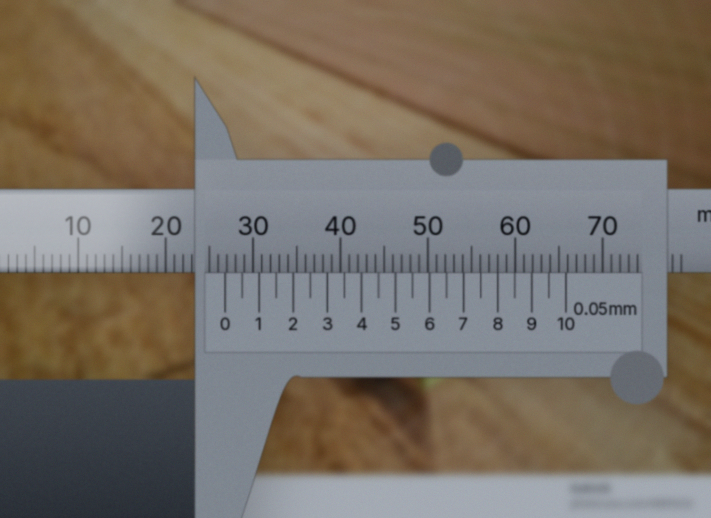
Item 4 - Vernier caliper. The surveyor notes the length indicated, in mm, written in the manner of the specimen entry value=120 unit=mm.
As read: value=26.8 unit=mm
